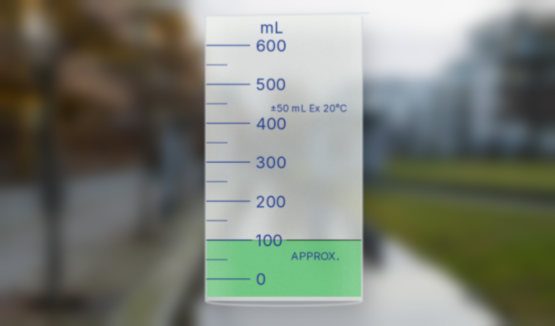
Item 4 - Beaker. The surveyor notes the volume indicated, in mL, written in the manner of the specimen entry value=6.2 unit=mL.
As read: value=100 unit=mL
